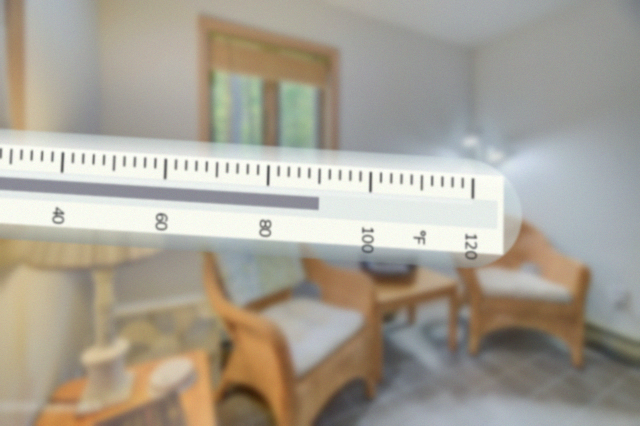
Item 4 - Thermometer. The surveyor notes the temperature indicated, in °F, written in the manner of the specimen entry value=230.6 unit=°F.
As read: value=90 unit=°F
